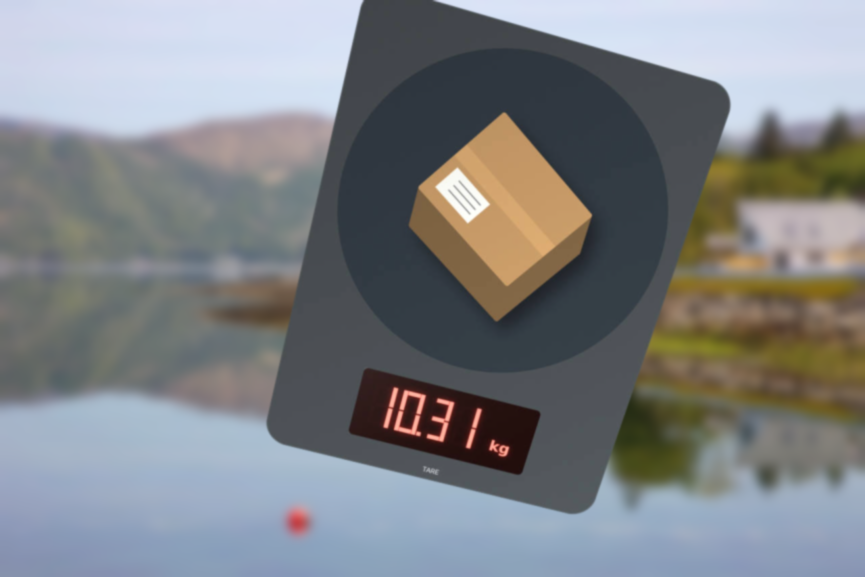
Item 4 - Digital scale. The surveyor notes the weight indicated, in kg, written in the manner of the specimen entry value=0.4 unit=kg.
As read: value=10.31 unit=kg
